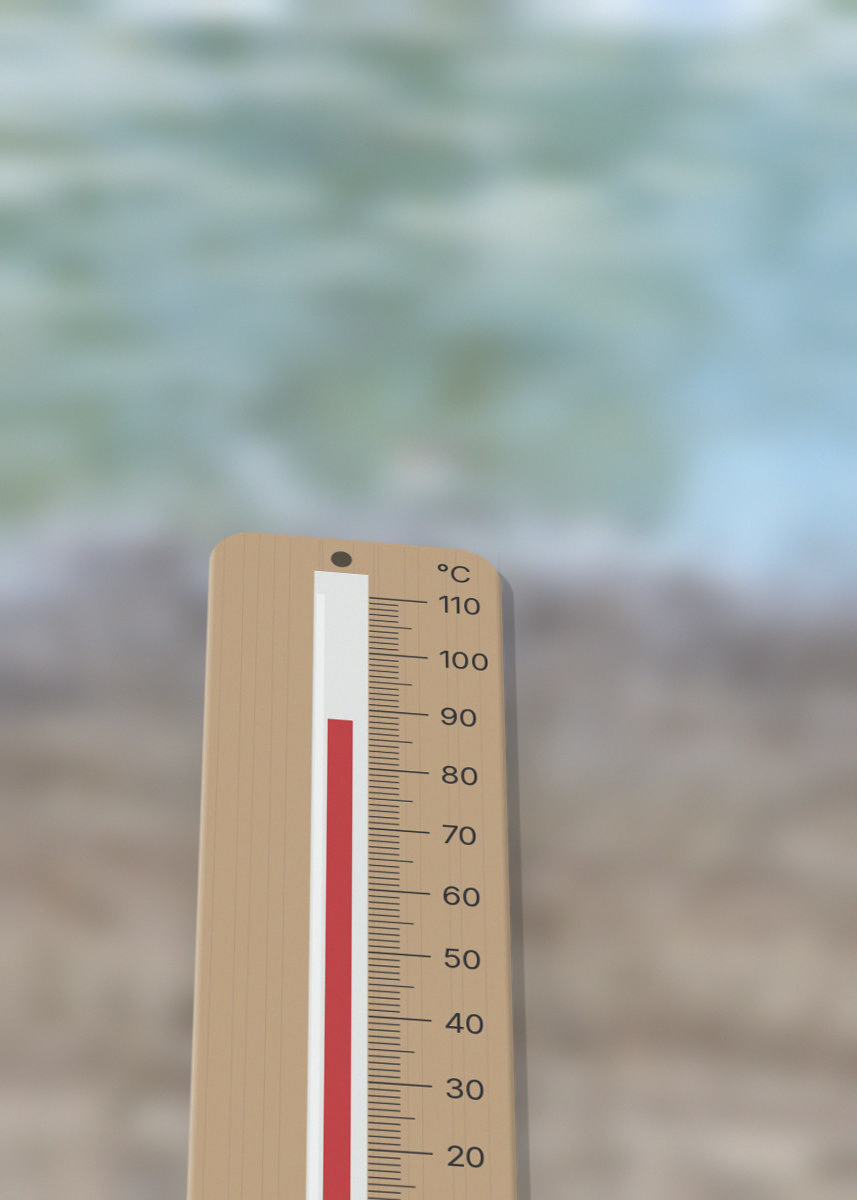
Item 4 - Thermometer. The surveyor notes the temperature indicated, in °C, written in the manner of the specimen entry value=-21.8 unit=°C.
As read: value=88 unit=°C
